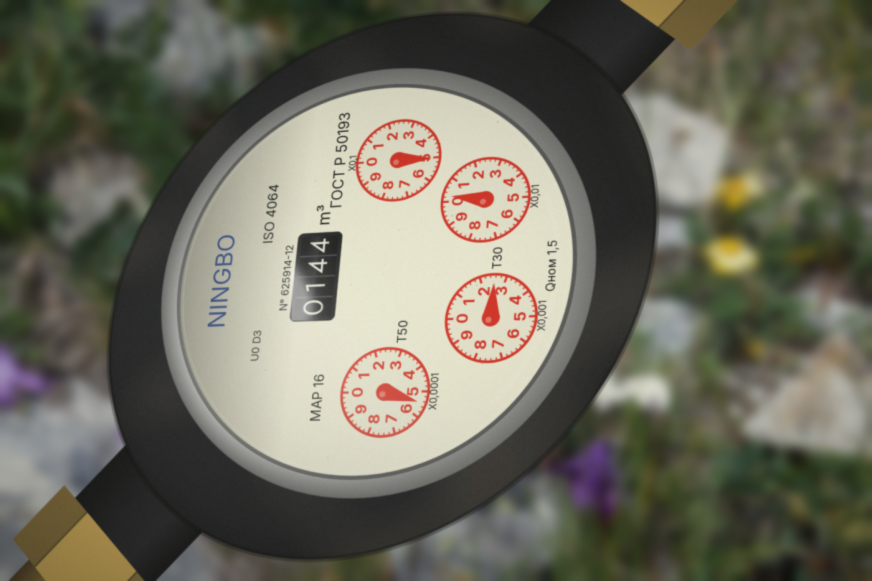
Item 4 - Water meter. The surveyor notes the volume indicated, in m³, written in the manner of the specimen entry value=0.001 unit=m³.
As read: value=144.5025 unit=m³
